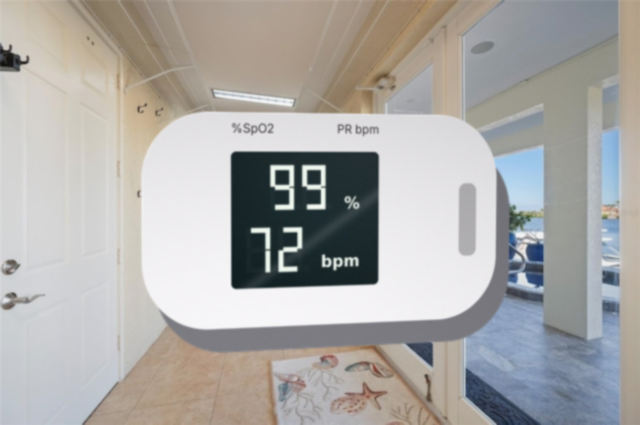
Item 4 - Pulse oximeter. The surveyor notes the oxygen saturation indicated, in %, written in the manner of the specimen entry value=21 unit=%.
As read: value=99 unit=%
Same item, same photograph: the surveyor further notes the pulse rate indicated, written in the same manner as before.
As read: value=72 unit=bpm
